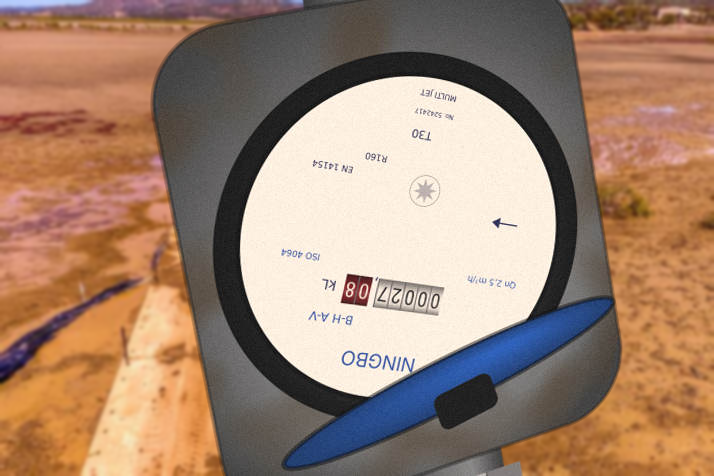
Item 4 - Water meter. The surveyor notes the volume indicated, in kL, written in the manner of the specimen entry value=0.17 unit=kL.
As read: value=27.08 unit=kL
